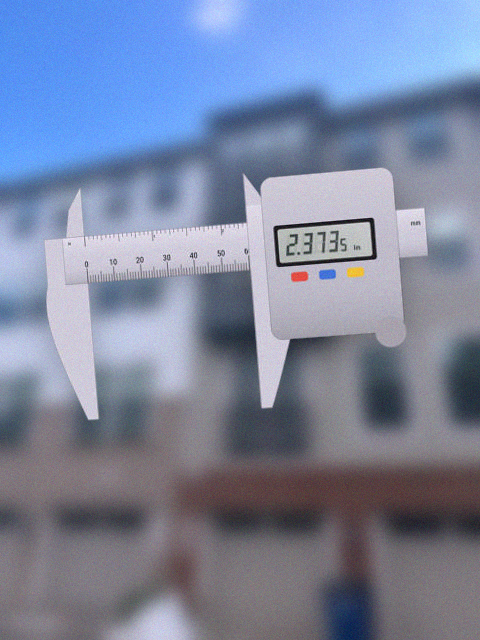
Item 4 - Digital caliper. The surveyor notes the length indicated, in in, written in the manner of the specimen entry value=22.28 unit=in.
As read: value=2.3735 unit=in
